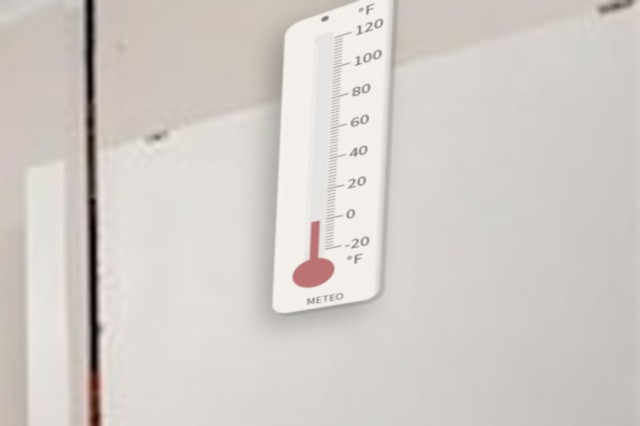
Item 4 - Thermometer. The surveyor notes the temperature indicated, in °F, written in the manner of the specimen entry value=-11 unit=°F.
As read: value=0 unit=°F
